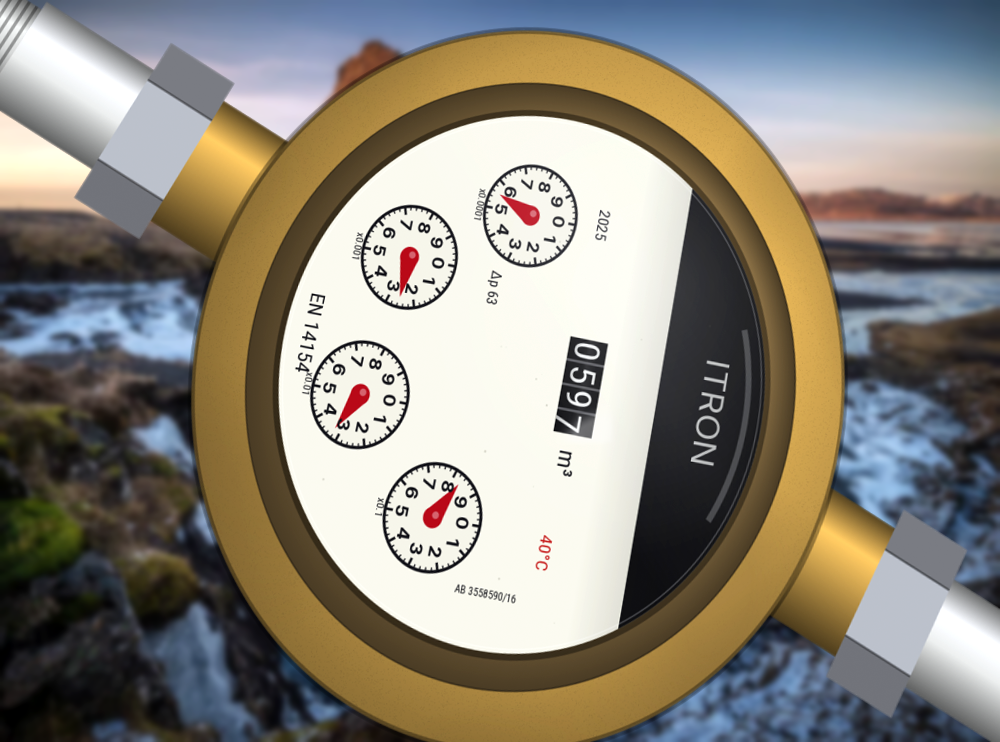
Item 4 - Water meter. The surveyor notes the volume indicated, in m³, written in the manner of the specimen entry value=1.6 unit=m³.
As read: value=596.8325 unit=m³
